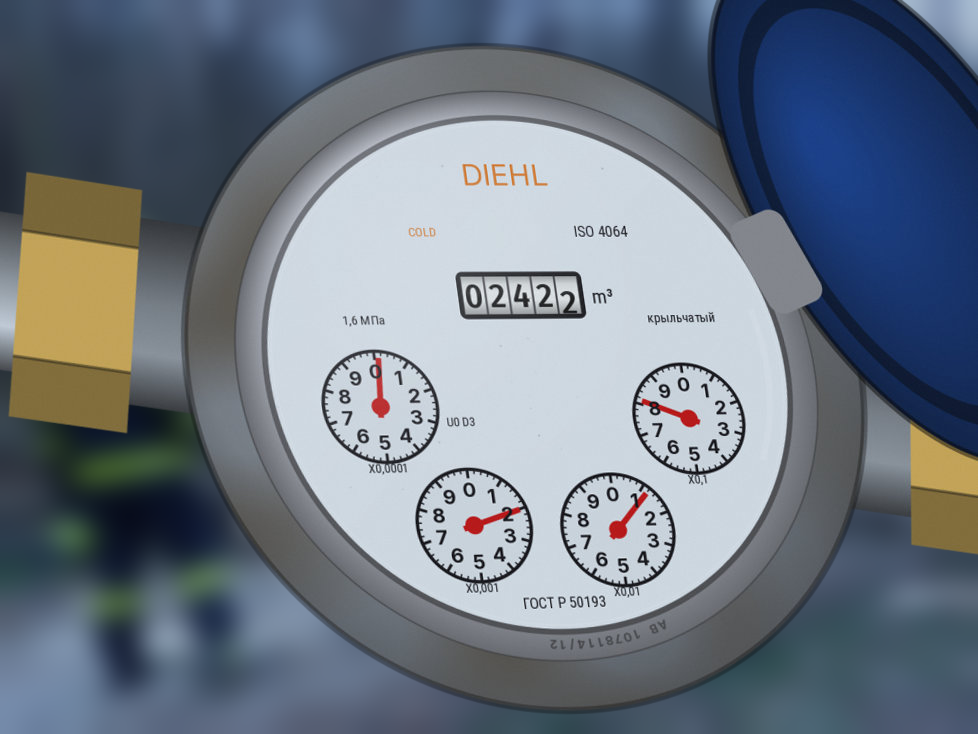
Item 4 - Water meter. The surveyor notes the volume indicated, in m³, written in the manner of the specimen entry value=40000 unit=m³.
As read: value=2421.8120 unit=m³
